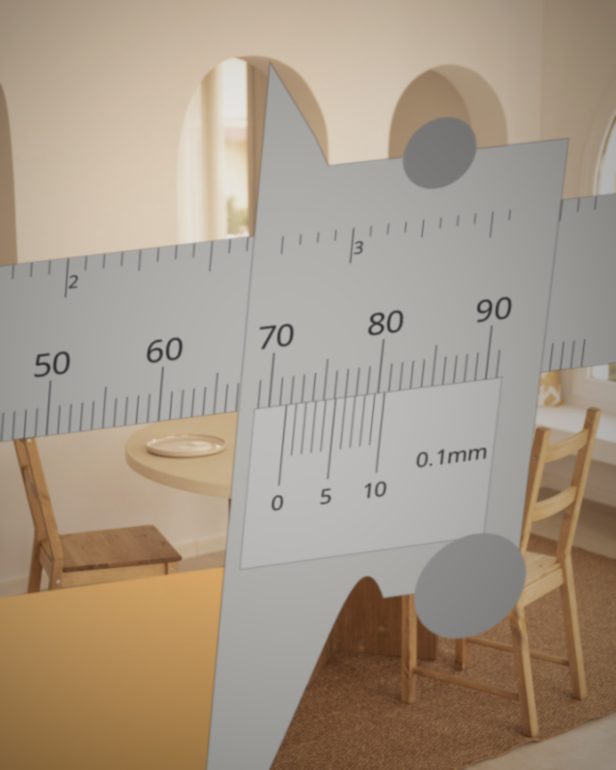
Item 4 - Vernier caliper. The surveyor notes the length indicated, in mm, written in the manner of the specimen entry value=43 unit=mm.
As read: value=71.6 unit=mm
